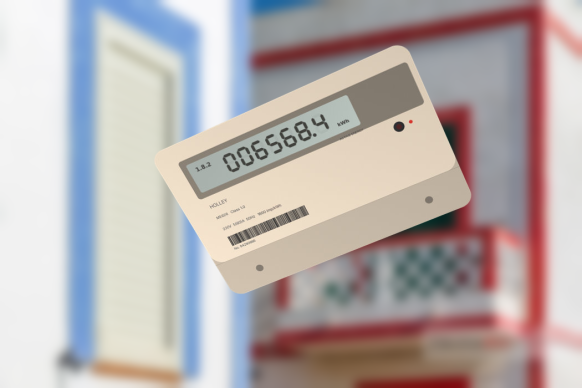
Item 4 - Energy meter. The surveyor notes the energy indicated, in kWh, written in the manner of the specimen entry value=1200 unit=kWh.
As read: value=6568.4 unit=kWh
